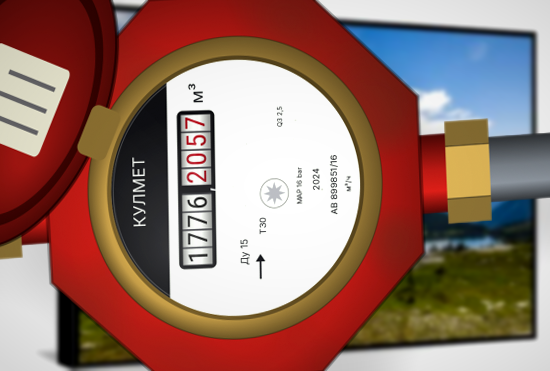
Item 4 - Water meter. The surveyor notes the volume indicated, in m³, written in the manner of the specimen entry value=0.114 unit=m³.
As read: value=1776.2057 unit=m³
